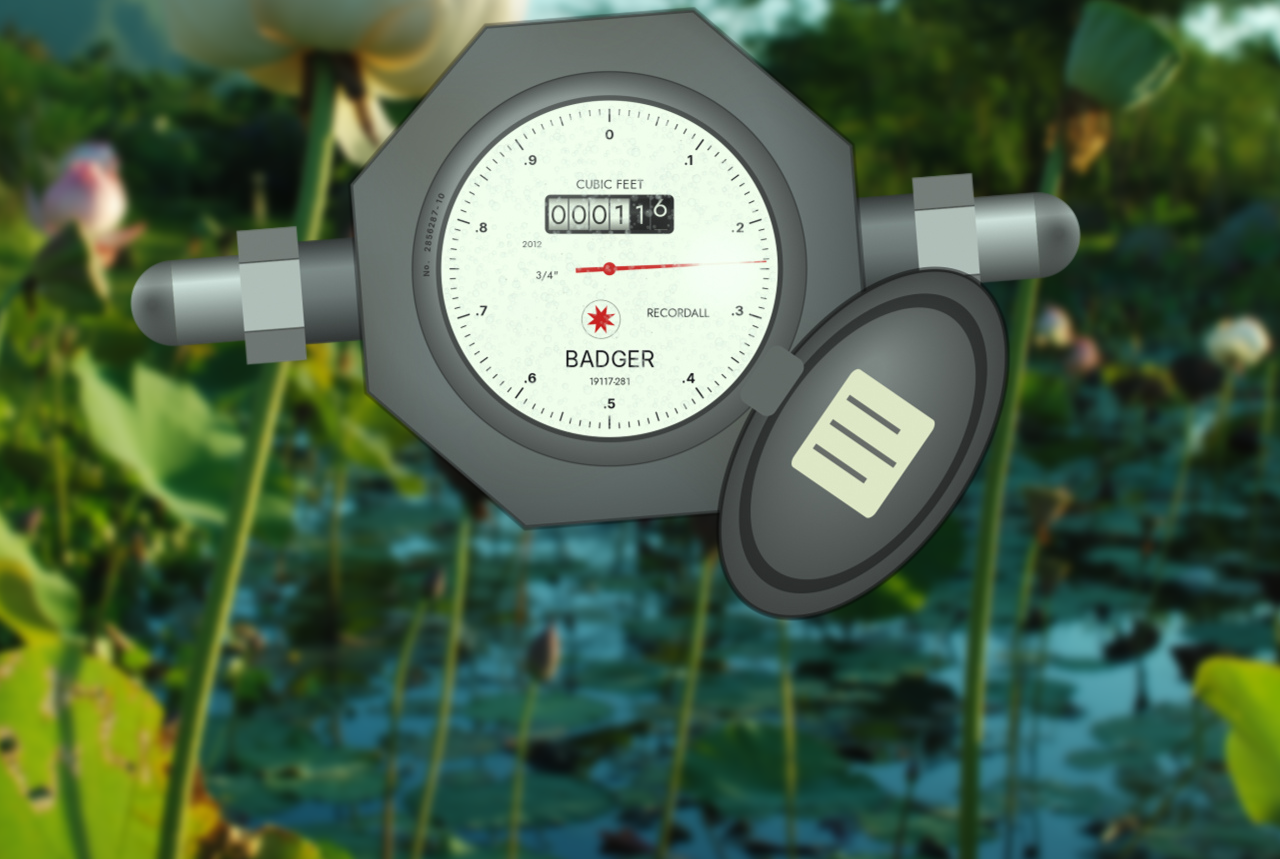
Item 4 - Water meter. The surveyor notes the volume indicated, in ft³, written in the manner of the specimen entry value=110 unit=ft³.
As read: value=116.24 unit=ft³
